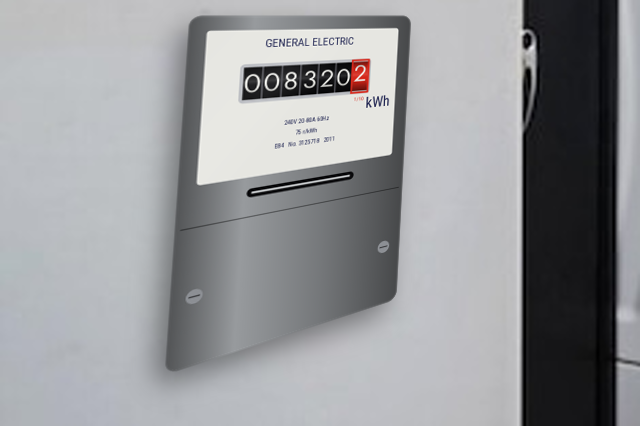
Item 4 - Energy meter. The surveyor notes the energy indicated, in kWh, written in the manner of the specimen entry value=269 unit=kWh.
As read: value=8320.2 unit=kWh
